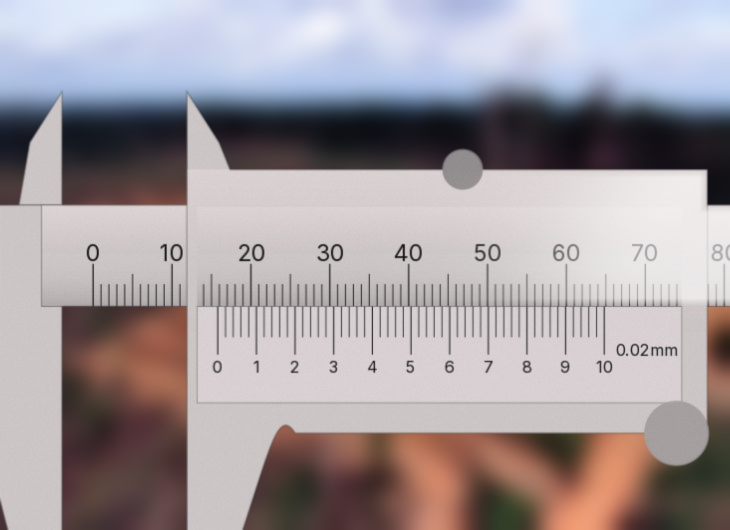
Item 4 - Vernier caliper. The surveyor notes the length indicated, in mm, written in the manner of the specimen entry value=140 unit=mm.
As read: value=15.8 unit=mm
